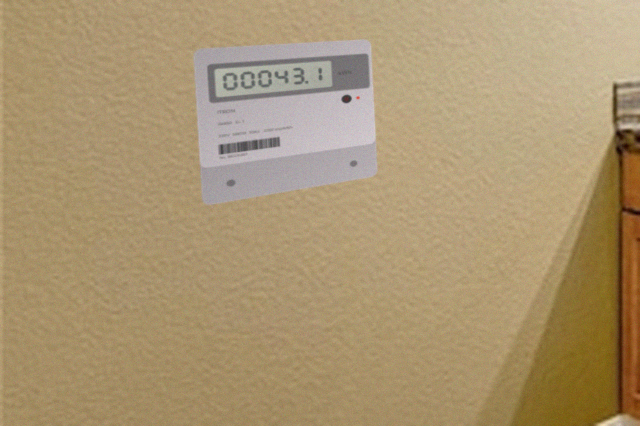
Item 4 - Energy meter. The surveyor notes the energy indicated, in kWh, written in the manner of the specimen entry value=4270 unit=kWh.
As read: value=43.1 unit=kWh
